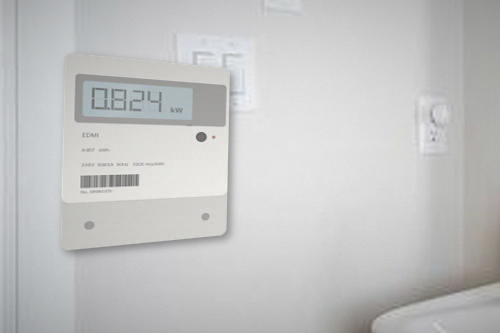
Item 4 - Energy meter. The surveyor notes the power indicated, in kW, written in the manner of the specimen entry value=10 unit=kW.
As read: value=0.824 unit=kW
